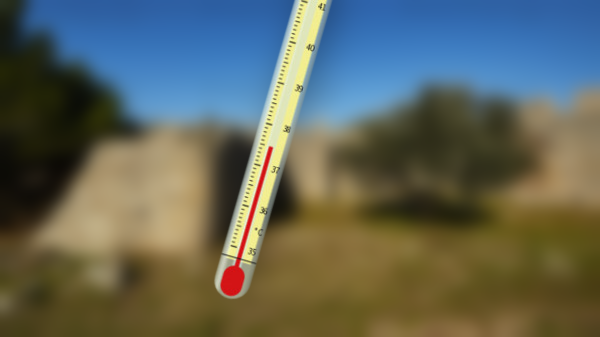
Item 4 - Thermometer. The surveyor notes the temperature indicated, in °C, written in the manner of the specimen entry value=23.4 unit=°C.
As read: value=37.5 unit=°C
